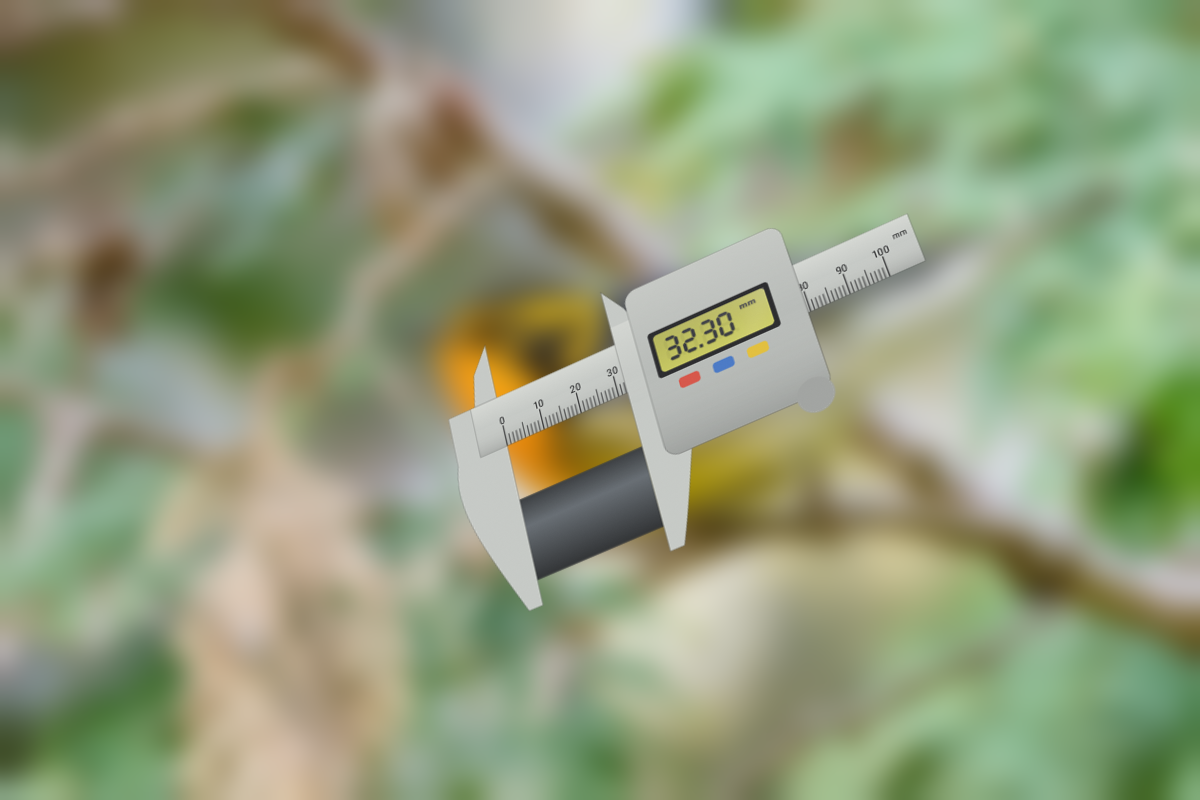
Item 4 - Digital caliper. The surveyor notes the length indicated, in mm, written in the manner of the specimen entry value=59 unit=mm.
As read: value=32.30 unit=mm
